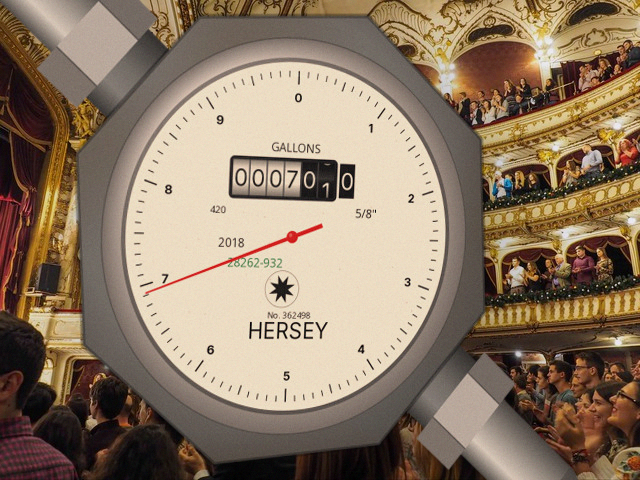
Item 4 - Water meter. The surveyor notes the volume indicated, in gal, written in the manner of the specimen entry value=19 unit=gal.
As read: value=7006.9 unit=gal
